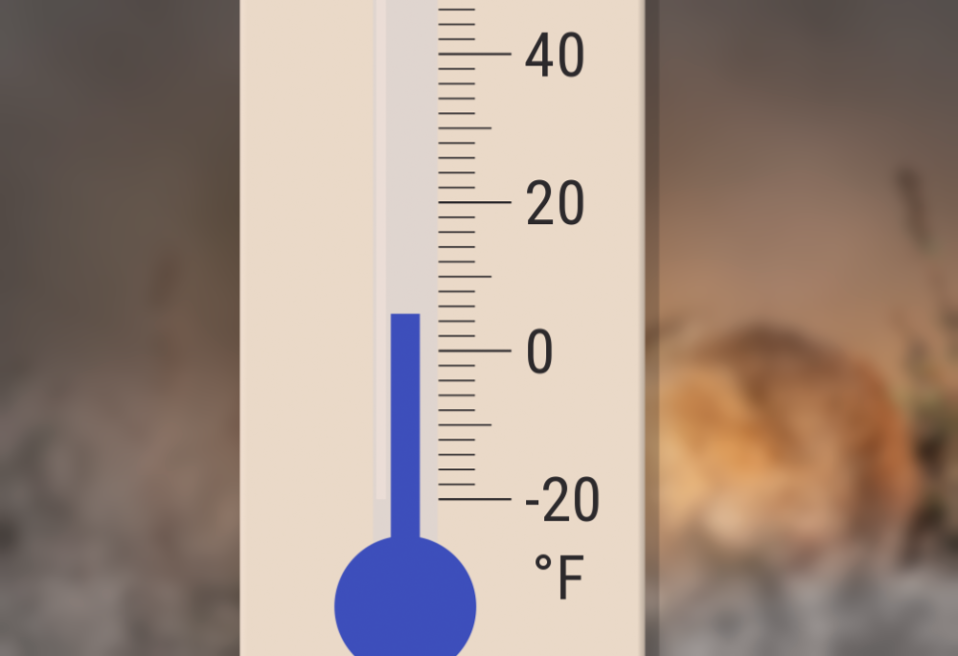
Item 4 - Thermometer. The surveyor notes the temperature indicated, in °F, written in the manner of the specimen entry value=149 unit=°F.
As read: value=5 unit=°F
